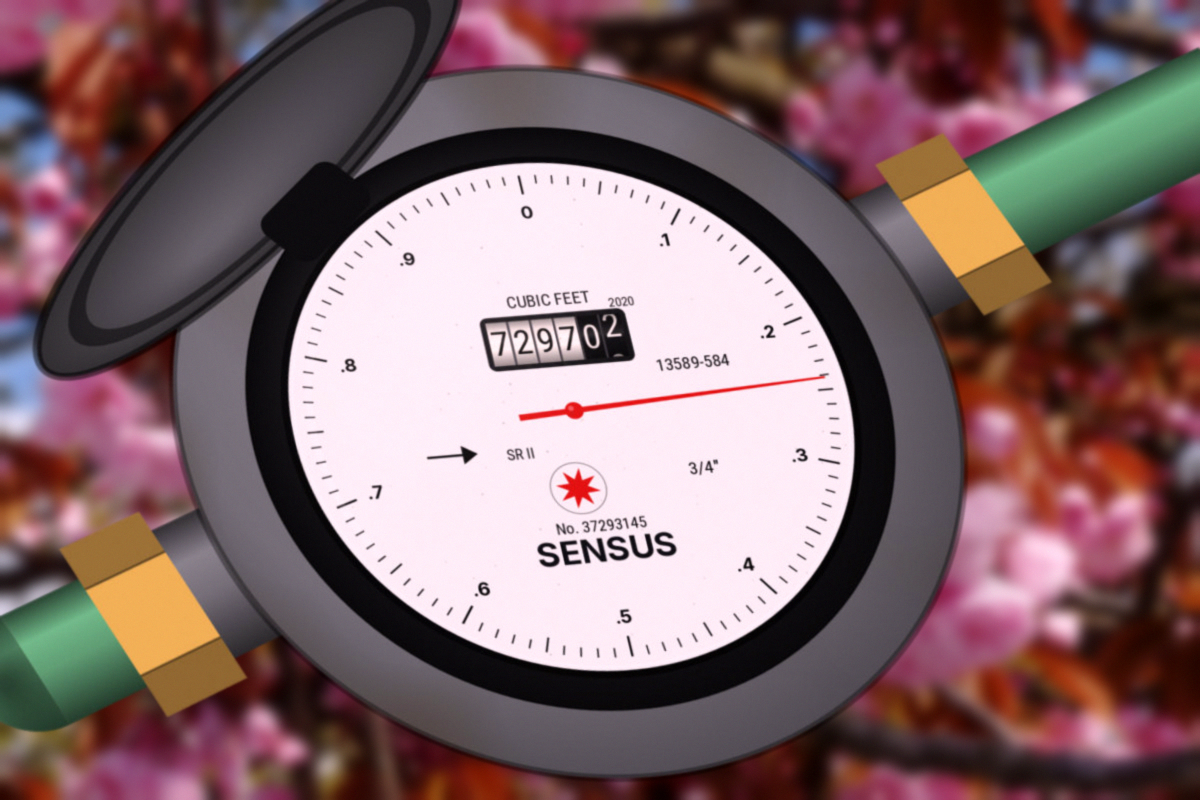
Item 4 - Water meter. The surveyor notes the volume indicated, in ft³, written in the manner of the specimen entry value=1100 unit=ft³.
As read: value=729702.24 unit=ft³
